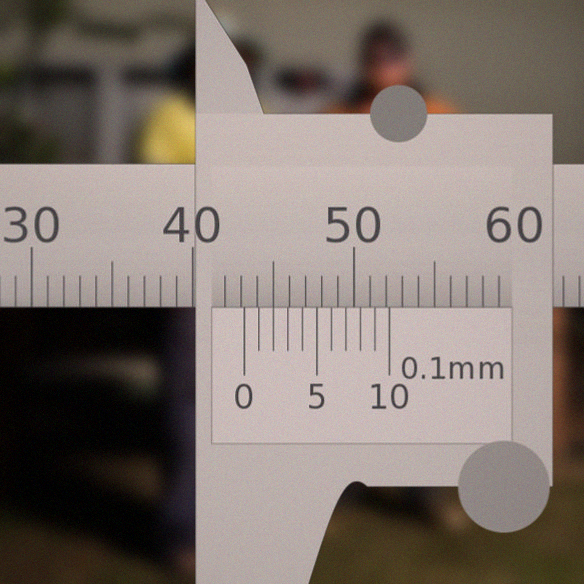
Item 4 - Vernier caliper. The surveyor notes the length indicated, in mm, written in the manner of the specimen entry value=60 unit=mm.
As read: value=43.2 unit=mm
